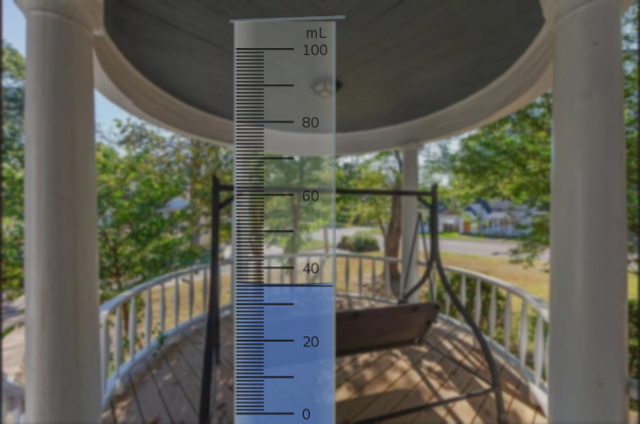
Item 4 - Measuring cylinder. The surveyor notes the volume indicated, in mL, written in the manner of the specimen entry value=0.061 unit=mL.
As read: value=35 unit=mL
